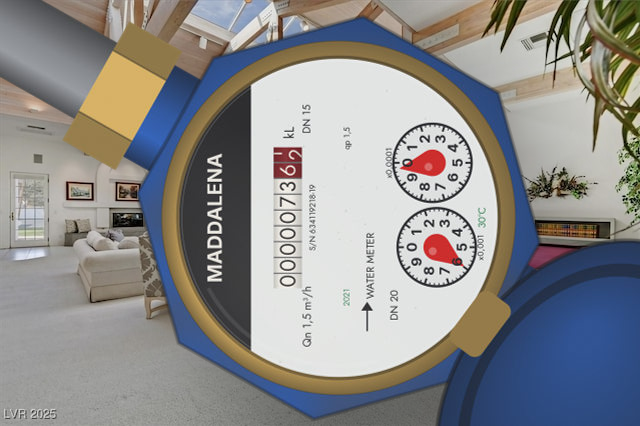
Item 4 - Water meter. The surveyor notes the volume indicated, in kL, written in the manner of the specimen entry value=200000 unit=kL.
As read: value=73.6159 unit=kL
